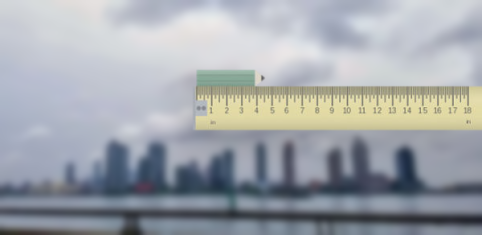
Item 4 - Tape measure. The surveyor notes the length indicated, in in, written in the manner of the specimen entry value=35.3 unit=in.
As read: value=4.5 unit=in
